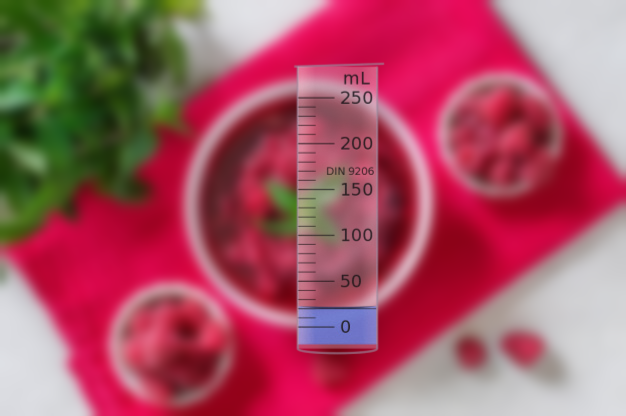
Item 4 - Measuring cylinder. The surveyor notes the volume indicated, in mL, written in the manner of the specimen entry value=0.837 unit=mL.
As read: value=20 unit=mL
